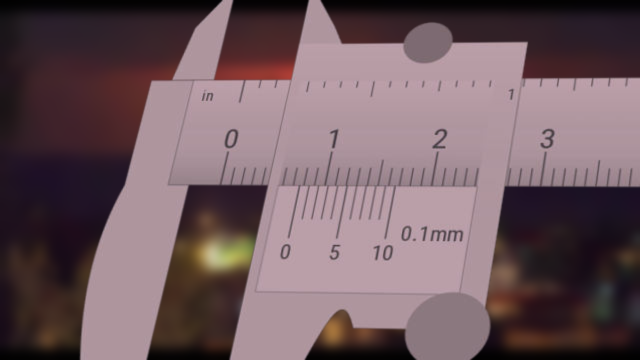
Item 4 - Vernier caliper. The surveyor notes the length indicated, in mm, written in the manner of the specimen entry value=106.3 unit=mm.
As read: value=7.6 unit=mm
